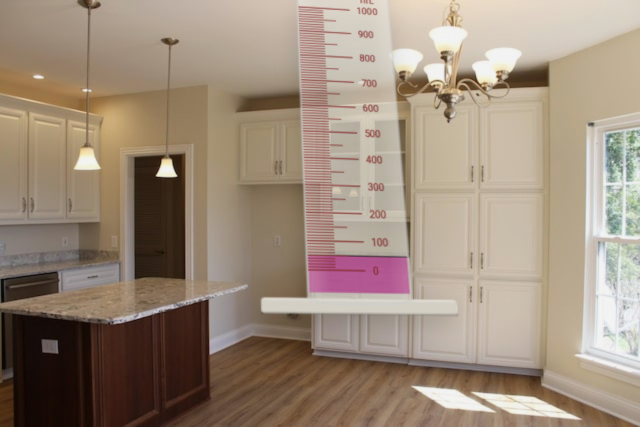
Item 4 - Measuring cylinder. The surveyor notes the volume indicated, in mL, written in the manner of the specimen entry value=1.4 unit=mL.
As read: value=50 unit=mL
